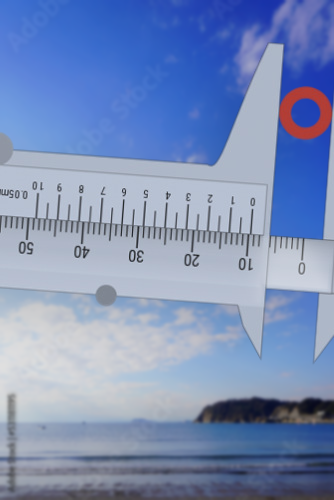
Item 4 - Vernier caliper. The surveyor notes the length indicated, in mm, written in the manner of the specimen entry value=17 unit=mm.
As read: value=9.6 unit=mm
